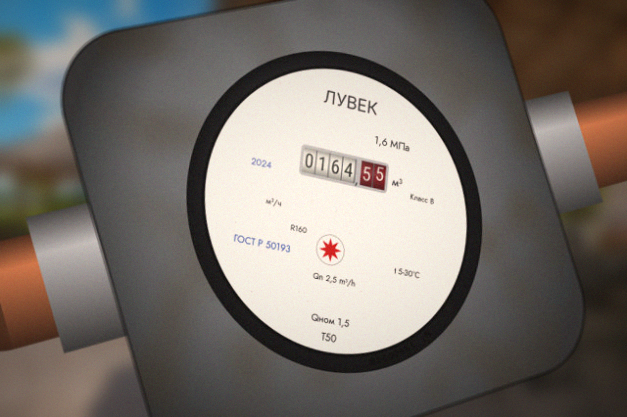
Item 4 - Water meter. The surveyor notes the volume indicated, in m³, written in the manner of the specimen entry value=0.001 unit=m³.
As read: value=164.55 unit=m³
